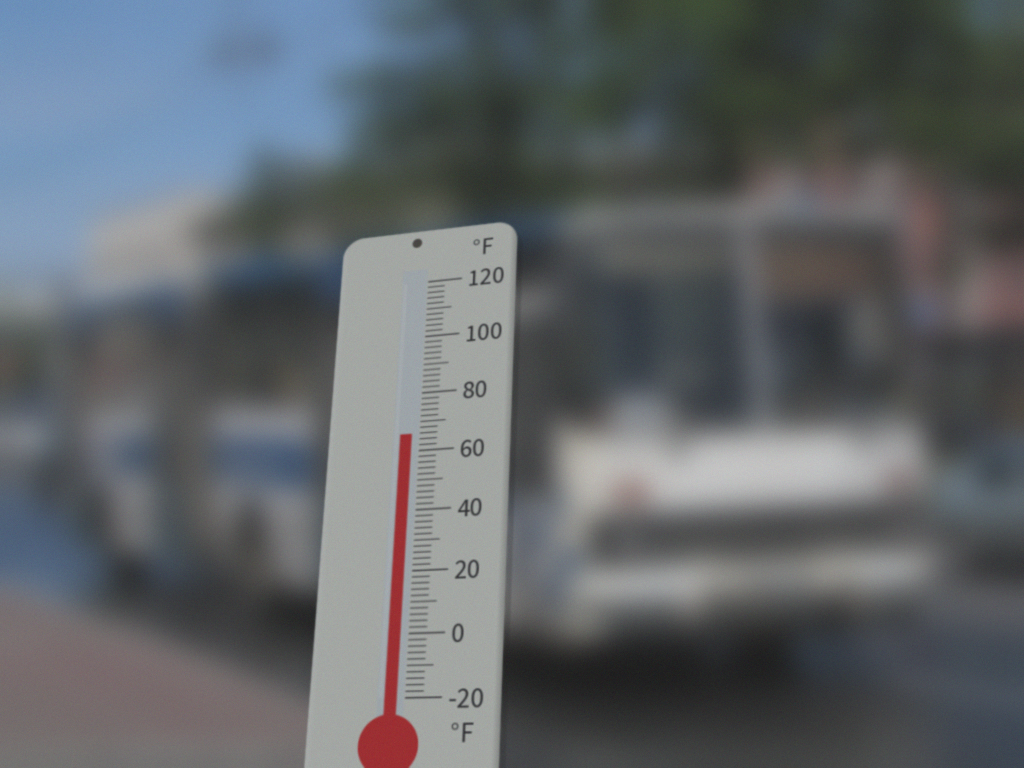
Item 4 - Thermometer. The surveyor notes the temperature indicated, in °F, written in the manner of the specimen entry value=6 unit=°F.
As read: value=66 unit=°F
